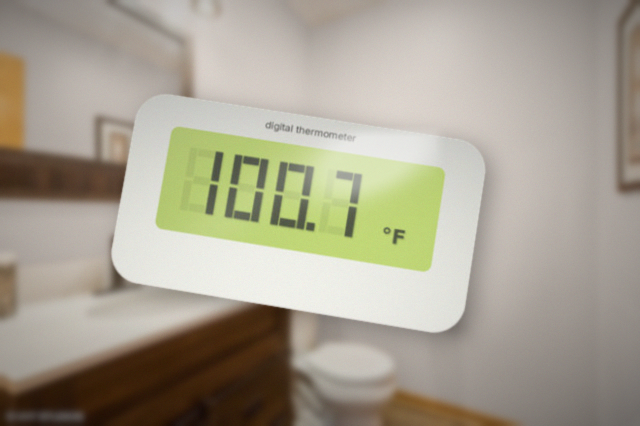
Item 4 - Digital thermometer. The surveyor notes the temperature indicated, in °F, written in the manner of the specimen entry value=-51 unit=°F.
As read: value=100.7 unit=°F
